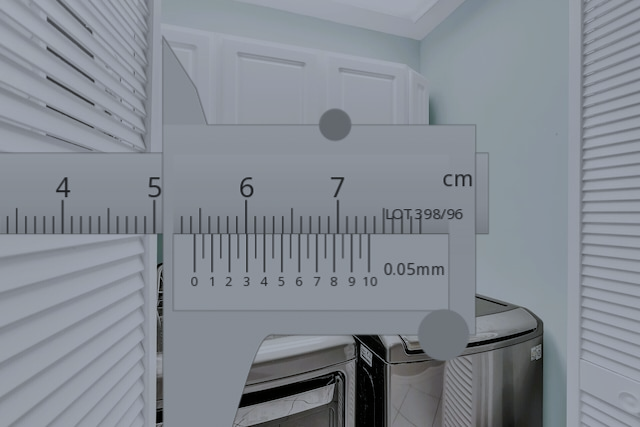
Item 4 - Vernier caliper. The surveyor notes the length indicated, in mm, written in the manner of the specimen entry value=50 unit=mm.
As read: value=54.4 unit=mm
